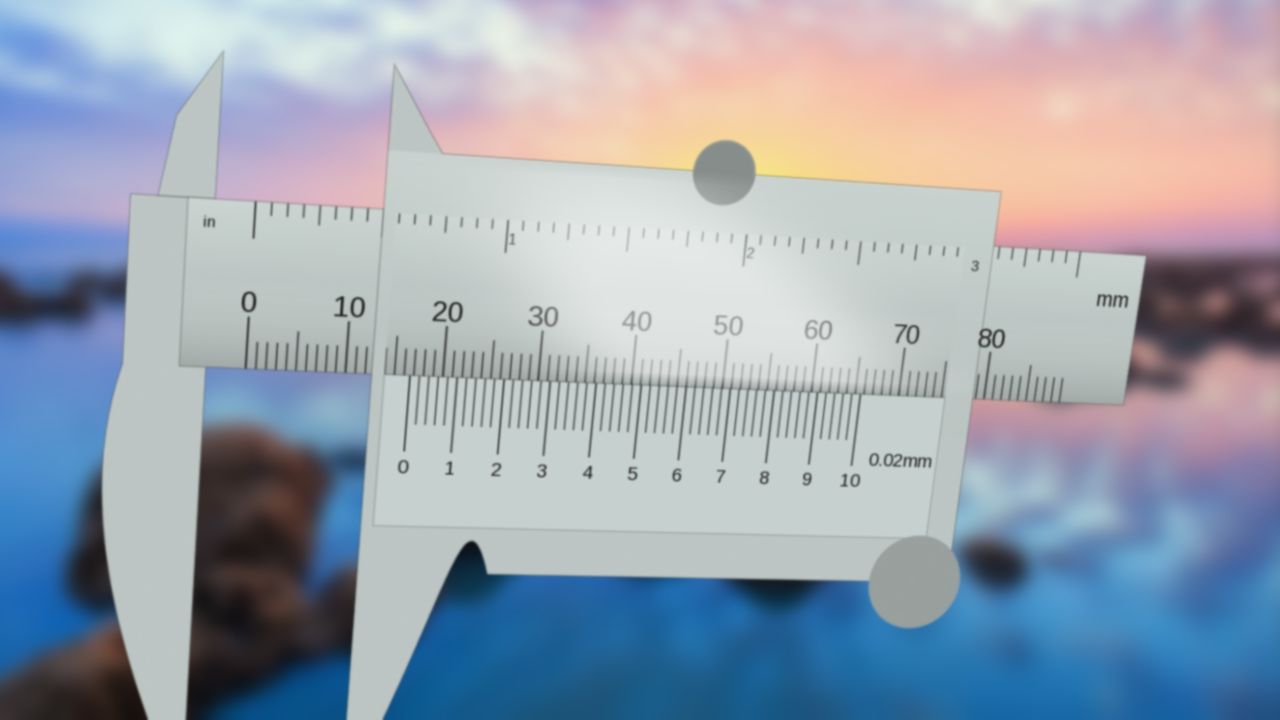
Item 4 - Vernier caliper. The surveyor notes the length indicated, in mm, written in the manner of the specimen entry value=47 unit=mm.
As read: value=16.6 unit=mm
